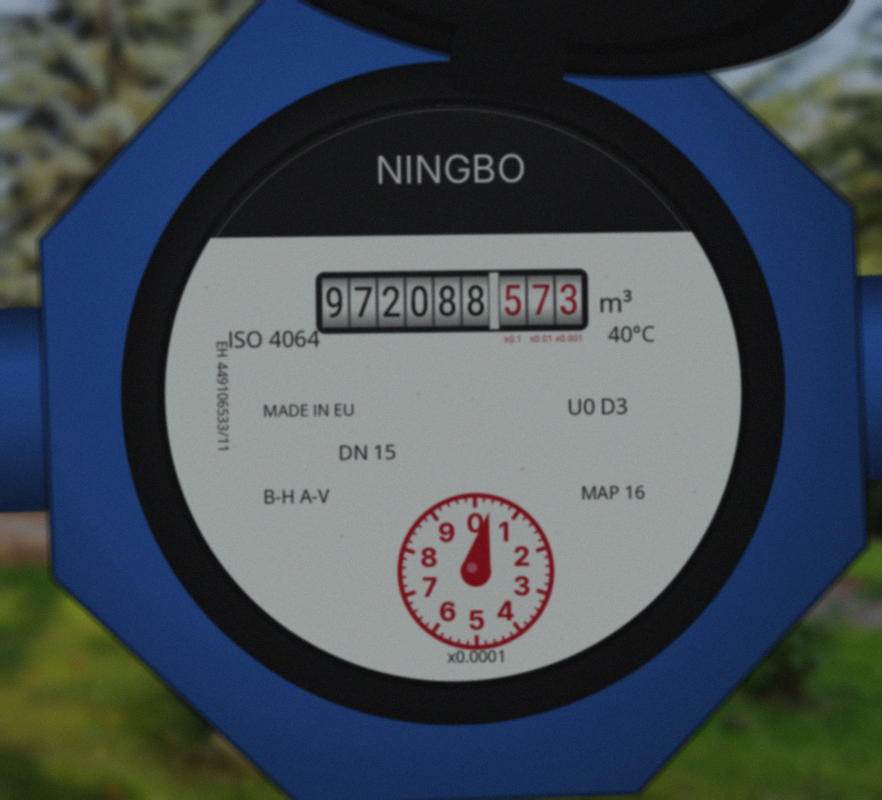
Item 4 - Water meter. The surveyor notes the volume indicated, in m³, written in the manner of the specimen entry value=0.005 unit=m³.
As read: value=972088.5730 unit=m³
